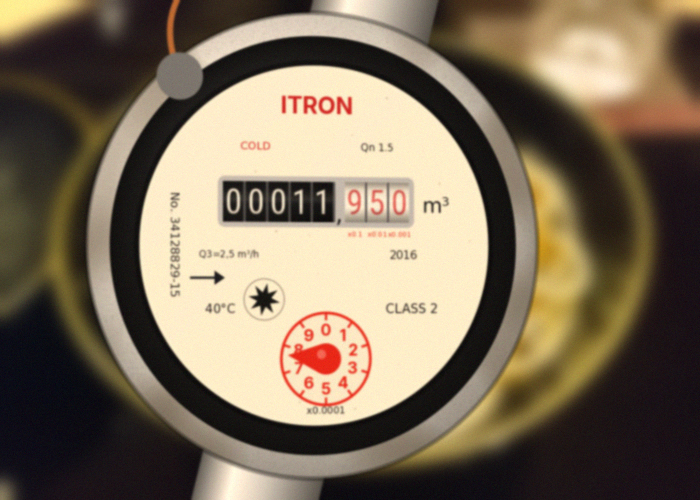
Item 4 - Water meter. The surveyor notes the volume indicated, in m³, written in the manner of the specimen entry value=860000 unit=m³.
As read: value=11.9507 unit=m³
